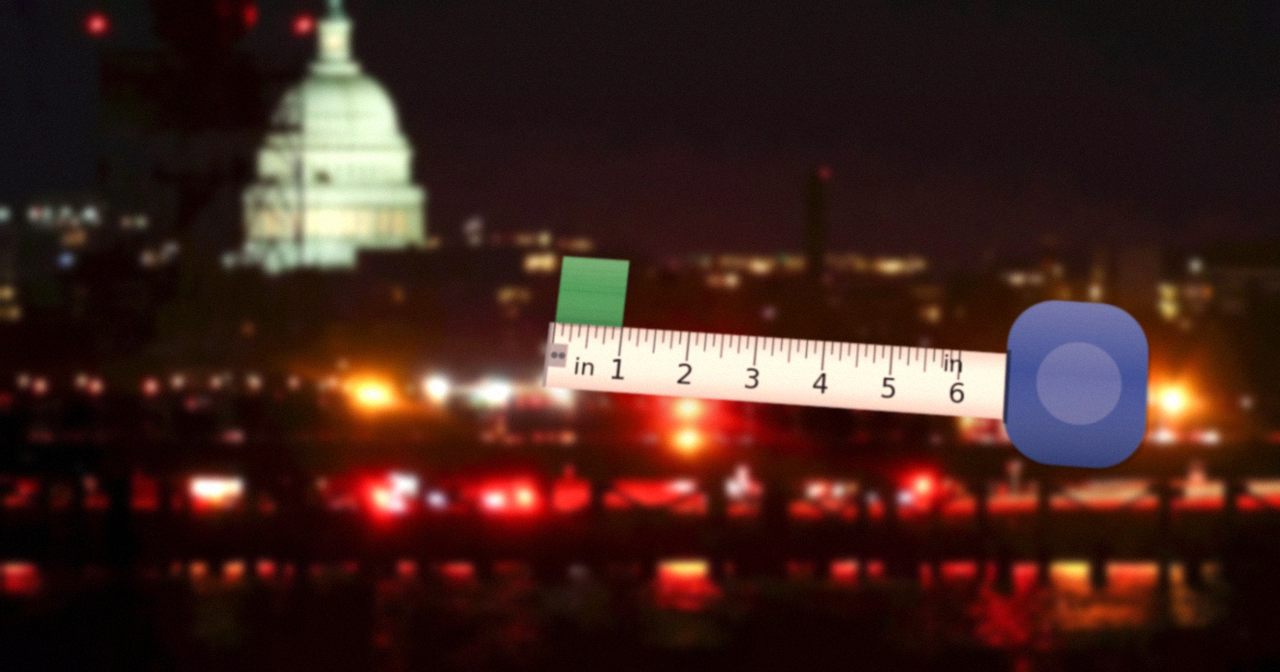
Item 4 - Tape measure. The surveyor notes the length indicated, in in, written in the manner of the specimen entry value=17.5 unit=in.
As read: value=1 unit=in
